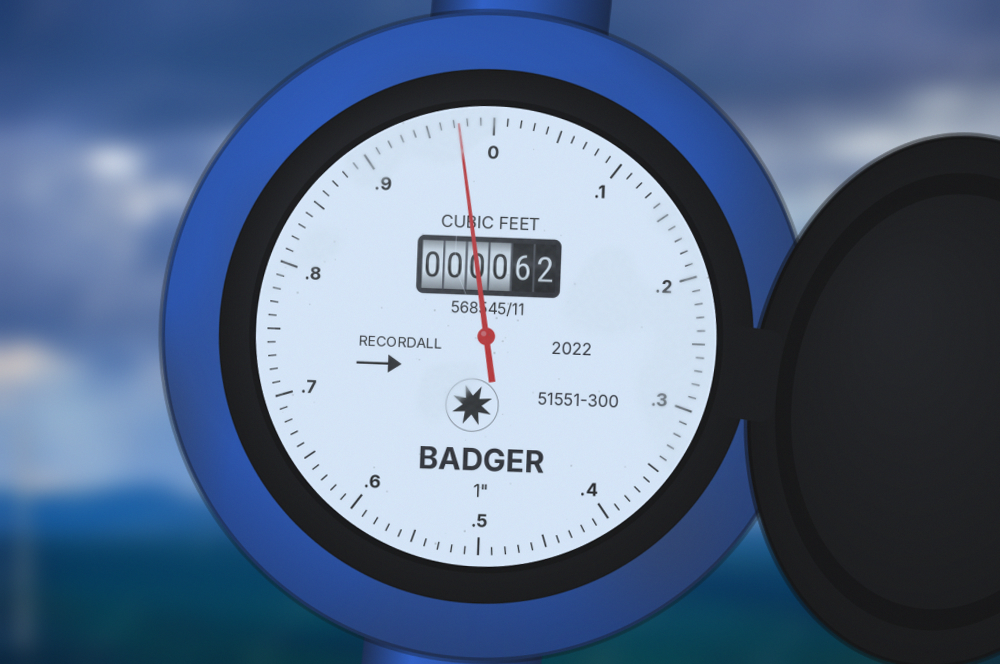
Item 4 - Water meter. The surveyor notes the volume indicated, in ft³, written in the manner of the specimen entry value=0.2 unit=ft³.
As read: value=61.97 unit=ft³
